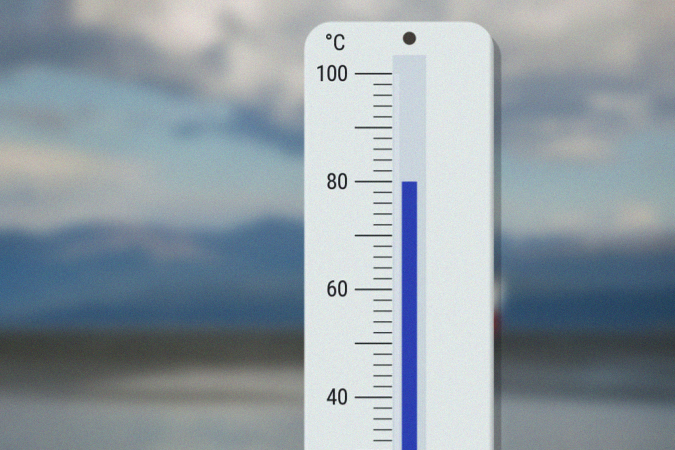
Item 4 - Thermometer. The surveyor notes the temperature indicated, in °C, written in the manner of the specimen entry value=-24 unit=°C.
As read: value=80 unit=°C
